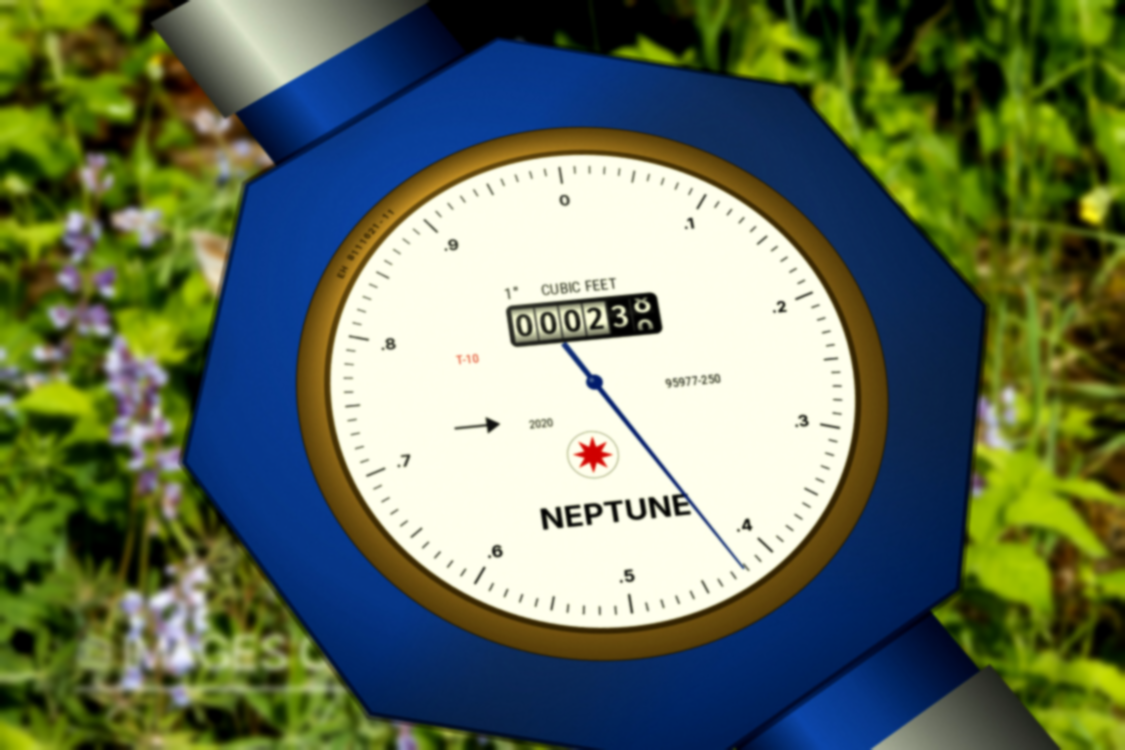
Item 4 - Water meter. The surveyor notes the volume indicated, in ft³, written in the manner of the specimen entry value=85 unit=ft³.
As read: value=238.42 unit=ft³
